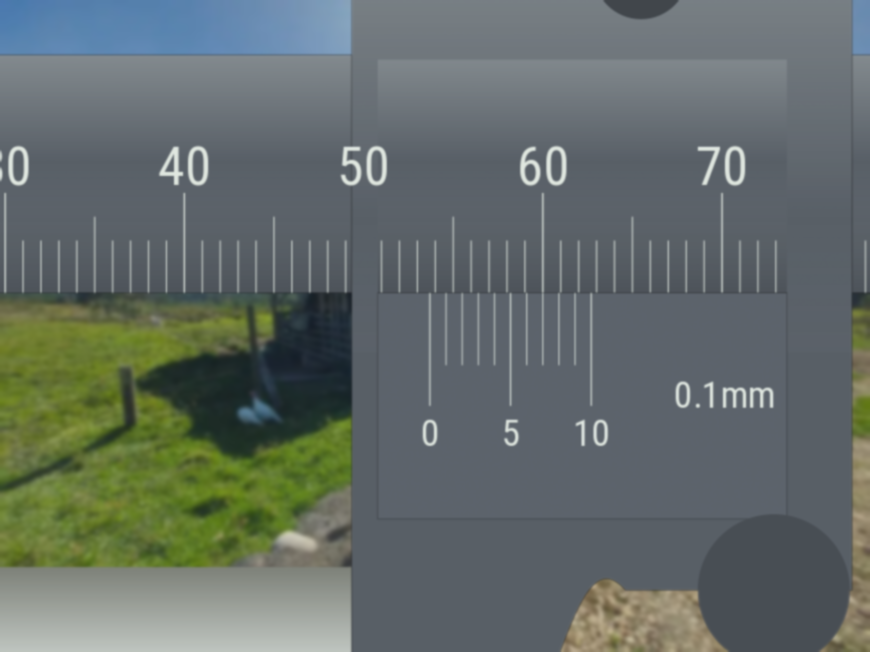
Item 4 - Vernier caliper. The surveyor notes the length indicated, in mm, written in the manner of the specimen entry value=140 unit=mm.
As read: value=53.7 unit=mm
